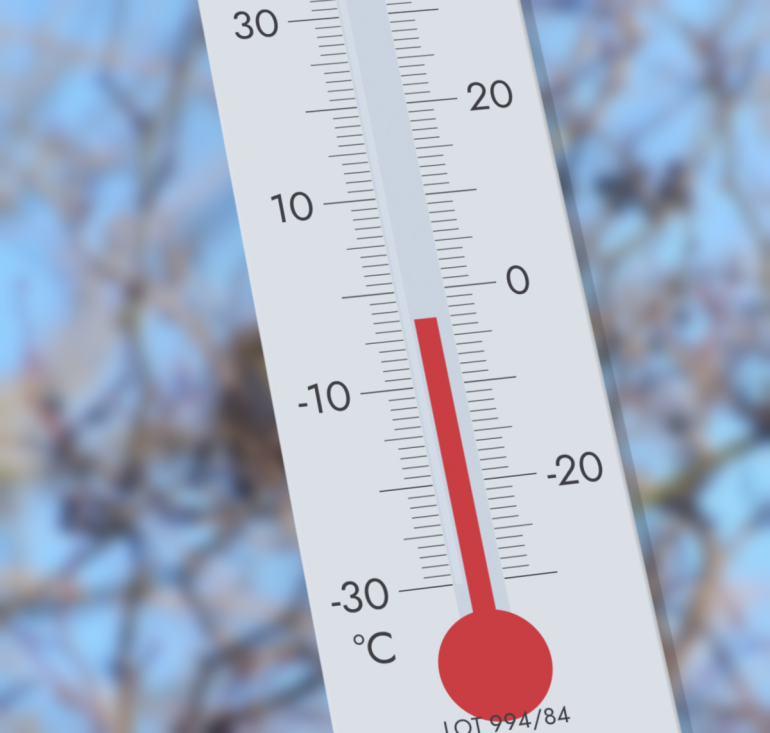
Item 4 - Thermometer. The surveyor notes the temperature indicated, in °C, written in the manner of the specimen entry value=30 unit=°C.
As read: value=-3 unit=°C
